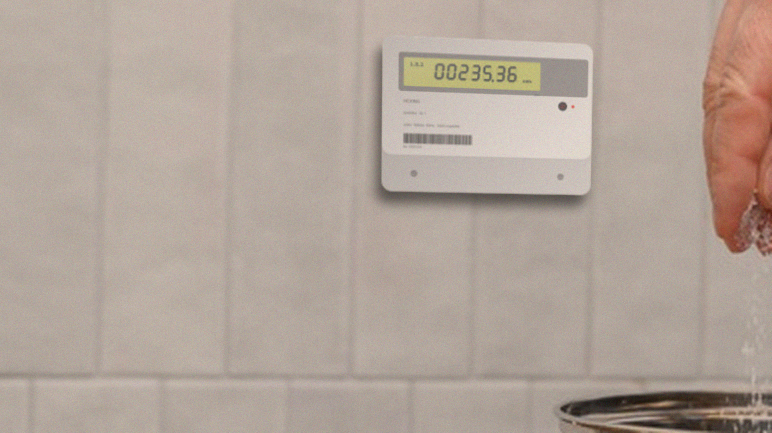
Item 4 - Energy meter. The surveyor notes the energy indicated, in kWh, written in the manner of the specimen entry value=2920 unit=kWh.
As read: value=235.36 unit=kWh
